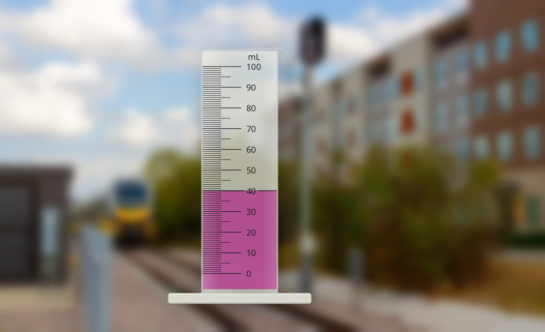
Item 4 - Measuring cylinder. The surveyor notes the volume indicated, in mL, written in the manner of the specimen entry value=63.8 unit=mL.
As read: value=40 unit=mL
